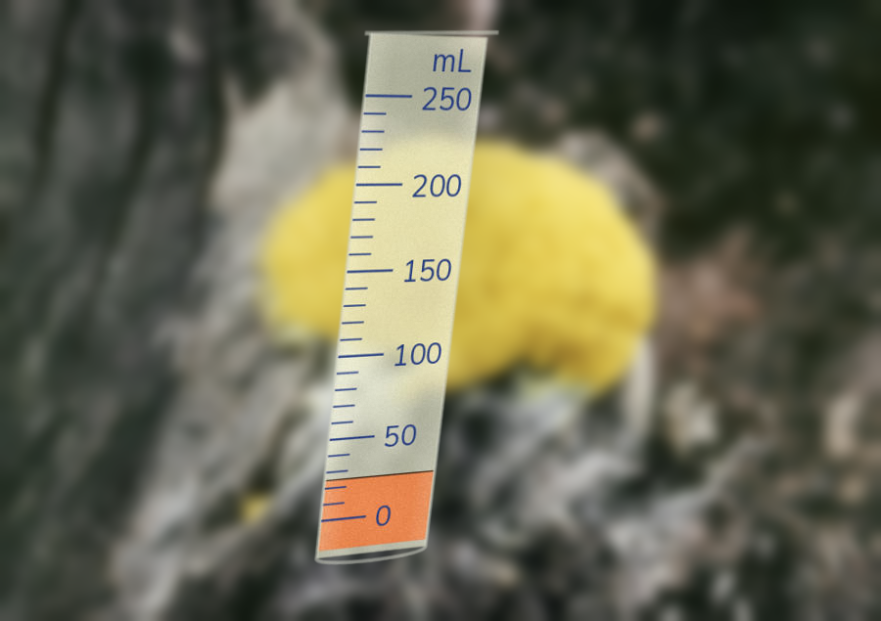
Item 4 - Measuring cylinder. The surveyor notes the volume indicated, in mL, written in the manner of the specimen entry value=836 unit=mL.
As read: value=25 unit=mL
